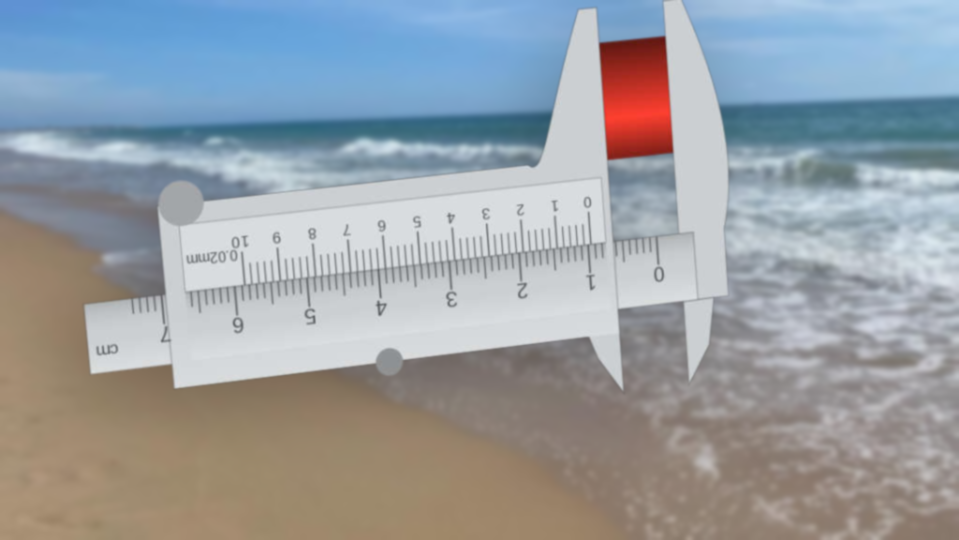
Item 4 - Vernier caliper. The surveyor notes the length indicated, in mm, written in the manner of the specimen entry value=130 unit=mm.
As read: value=9.6 unit=mm
